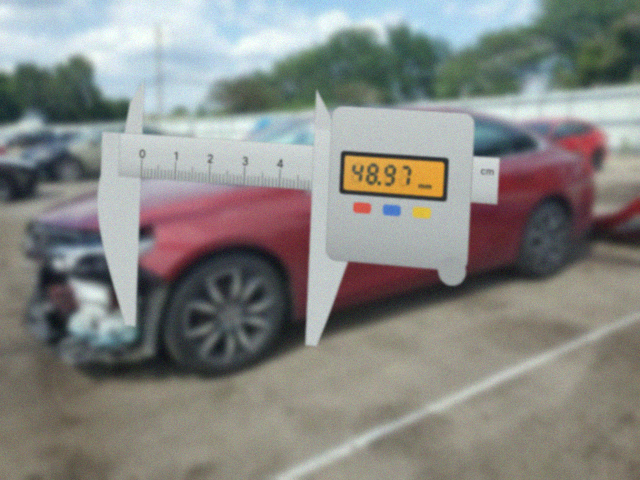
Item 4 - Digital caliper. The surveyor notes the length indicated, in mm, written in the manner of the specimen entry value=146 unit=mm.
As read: value=48.97 unit=mm
